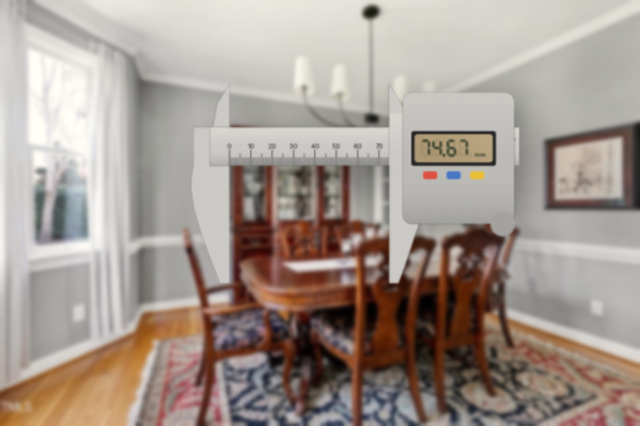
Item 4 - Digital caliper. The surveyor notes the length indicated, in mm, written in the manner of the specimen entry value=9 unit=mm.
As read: value=74.67 unit=mm
